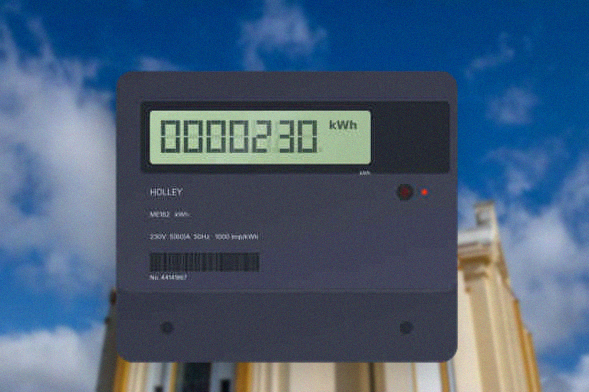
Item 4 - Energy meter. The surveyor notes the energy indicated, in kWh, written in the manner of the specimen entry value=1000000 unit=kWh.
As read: value=230 unit=kWh
